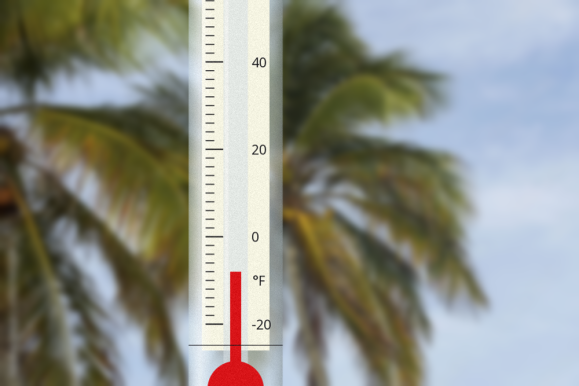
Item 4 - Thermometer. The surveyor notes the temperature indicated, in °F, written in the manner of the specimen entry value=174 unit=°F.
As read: value=-8 unit=°F
